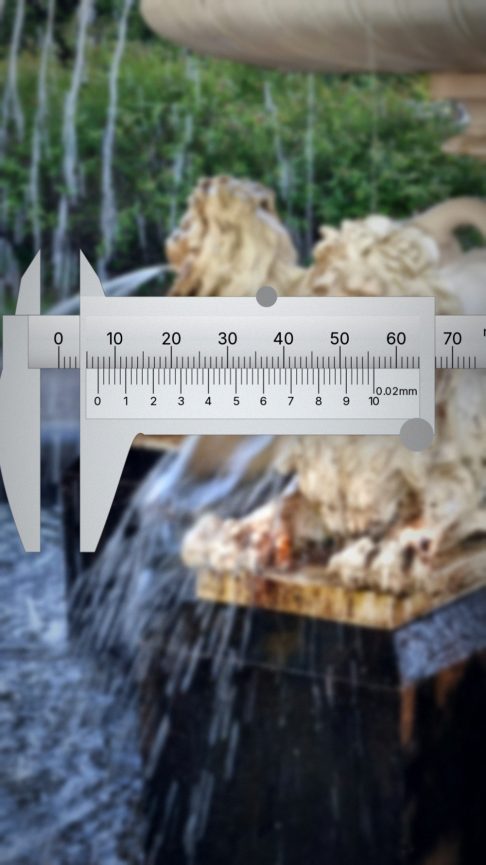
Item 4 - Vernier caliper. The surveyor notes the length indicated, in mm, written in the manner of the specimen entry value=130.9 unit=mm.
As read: value=7.0 unit=mm
